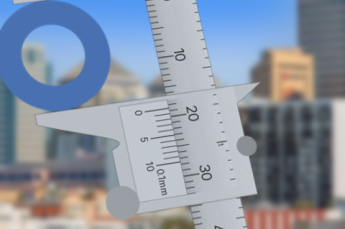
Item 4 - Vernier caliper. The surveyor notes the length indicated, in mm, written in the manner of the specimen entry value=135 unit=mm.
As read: value=18.6 unit=mm
